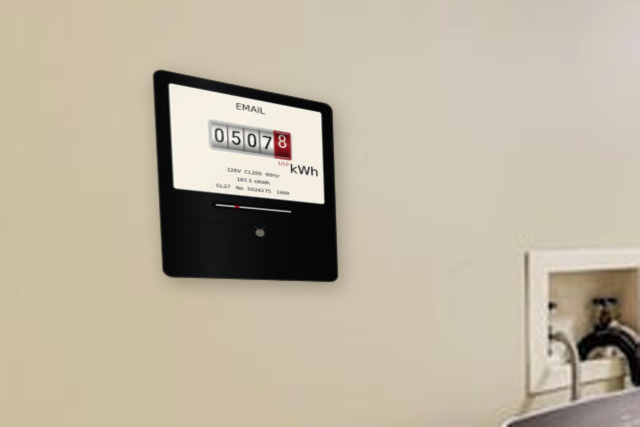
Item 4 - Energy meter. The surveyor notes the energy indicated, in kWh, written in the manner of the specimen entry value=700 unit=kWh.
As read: value=507.8 unit=kWh
